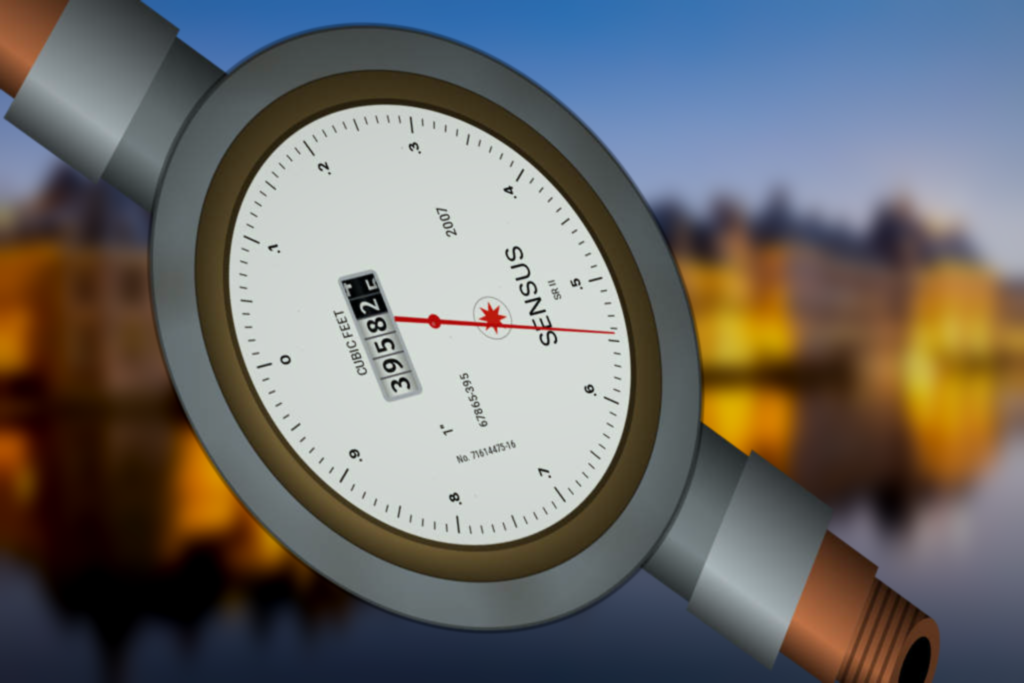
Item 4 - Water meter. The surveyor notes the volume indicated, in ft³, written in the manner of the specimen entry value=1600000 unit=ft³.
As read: value=395824.54 unit=ft³
